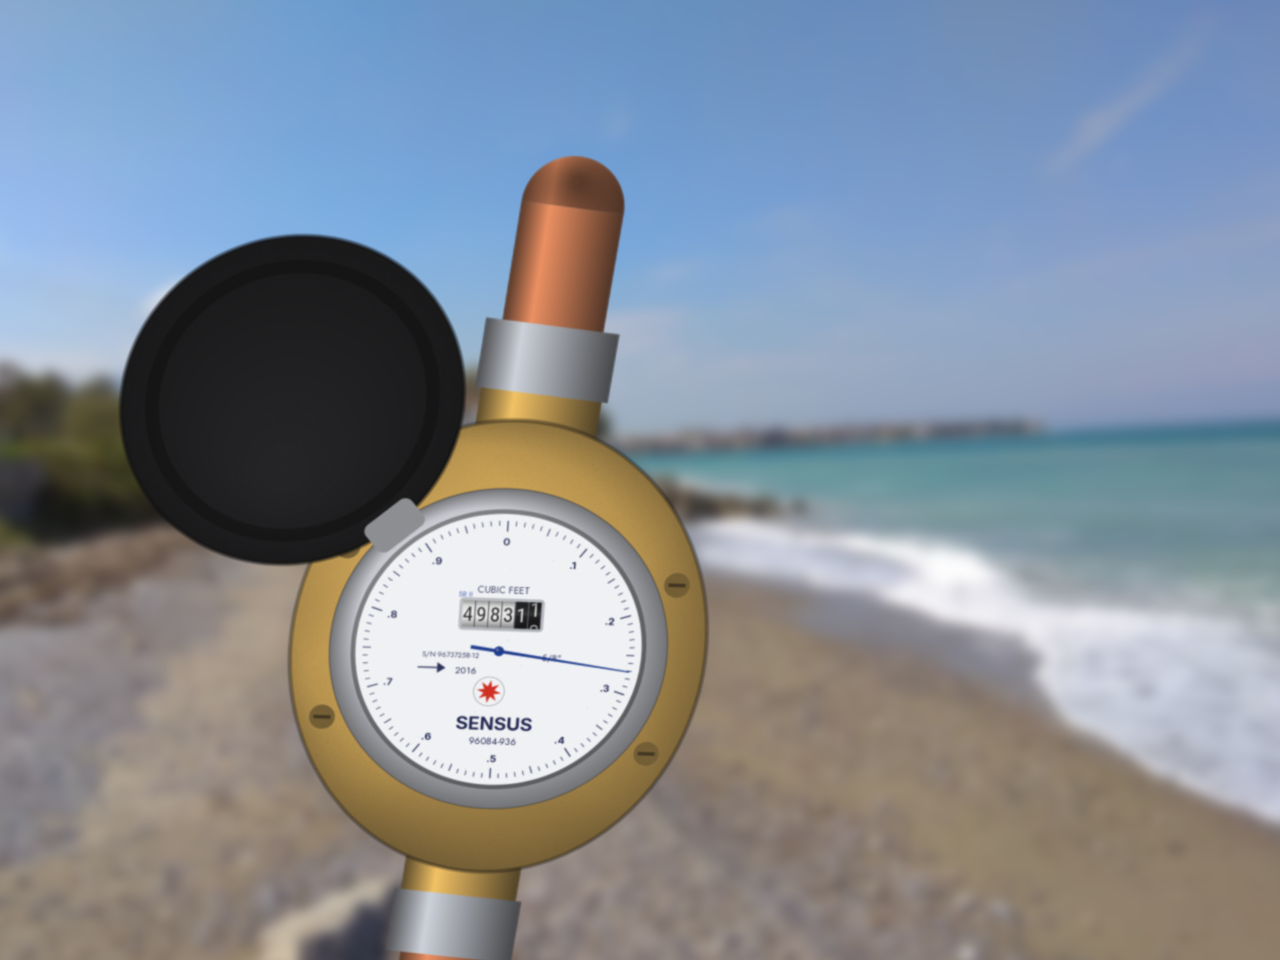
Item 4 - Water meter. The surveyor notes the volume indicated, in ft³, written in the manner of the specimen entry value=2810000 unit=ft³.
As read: value=498311.27 unit=ft³
